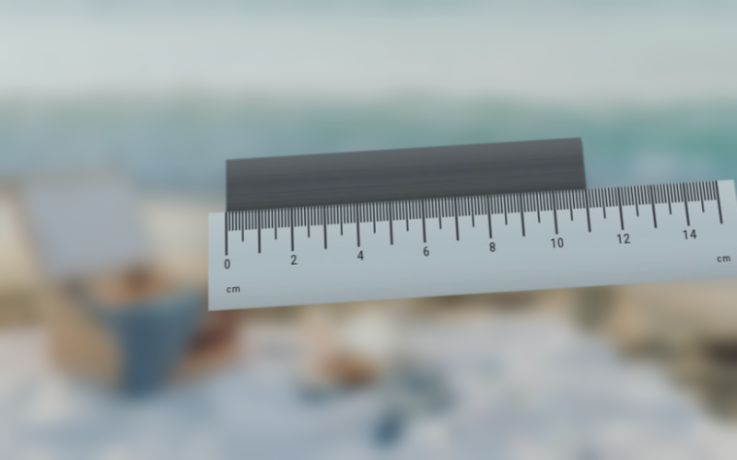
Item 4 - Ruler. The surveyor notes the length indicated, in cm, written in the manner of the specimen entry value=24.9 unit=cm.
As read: value=11 unit=cm
